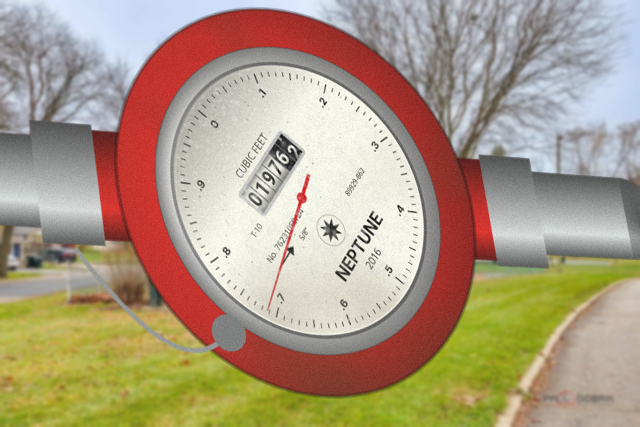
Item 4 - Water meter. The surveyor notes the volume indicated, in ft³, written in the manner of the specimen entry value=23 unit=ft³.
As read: value=19761.71 unit=ft³
